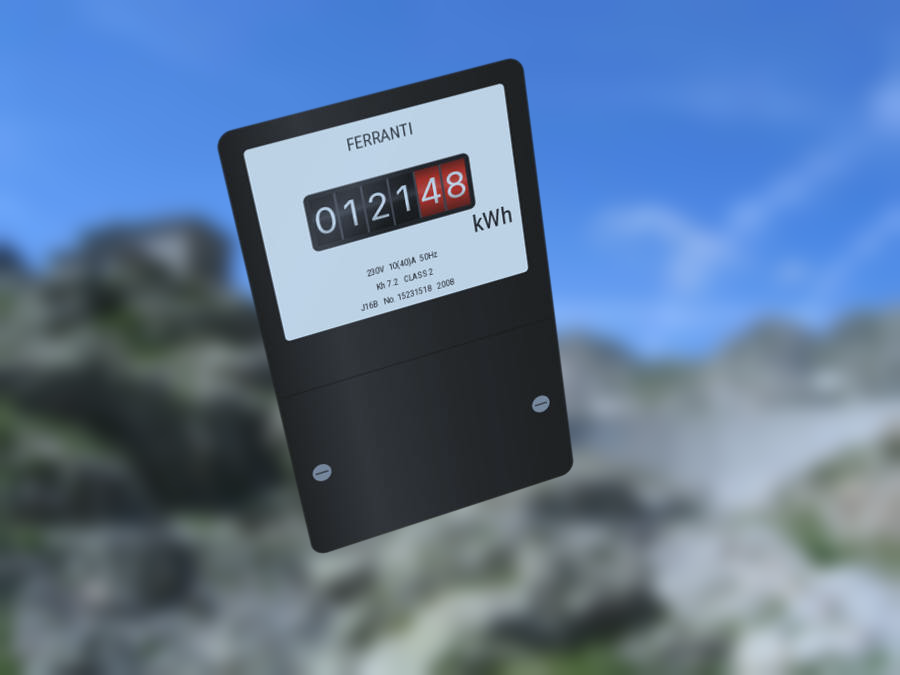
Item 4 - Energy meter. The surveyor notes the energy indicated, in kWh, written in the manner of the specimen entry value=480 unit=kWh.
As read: value=121.48 unit=kWh
